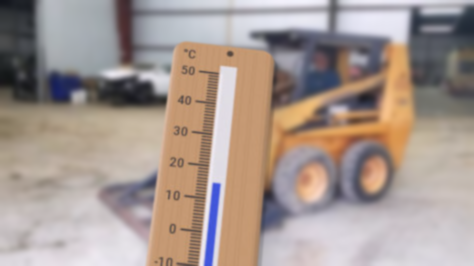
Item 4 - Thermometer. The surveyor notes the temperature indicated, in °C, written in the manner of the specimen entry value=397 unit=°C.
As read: value=15 unit=°C
